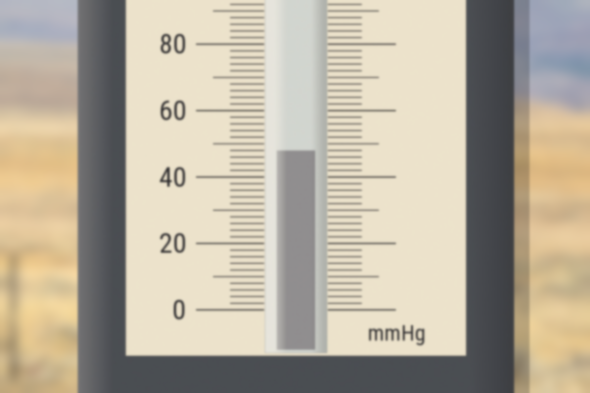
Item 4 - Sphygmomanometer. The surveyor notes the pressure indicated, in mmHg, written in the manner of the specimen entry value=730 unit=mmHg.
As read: value=48 unit=mmHg
